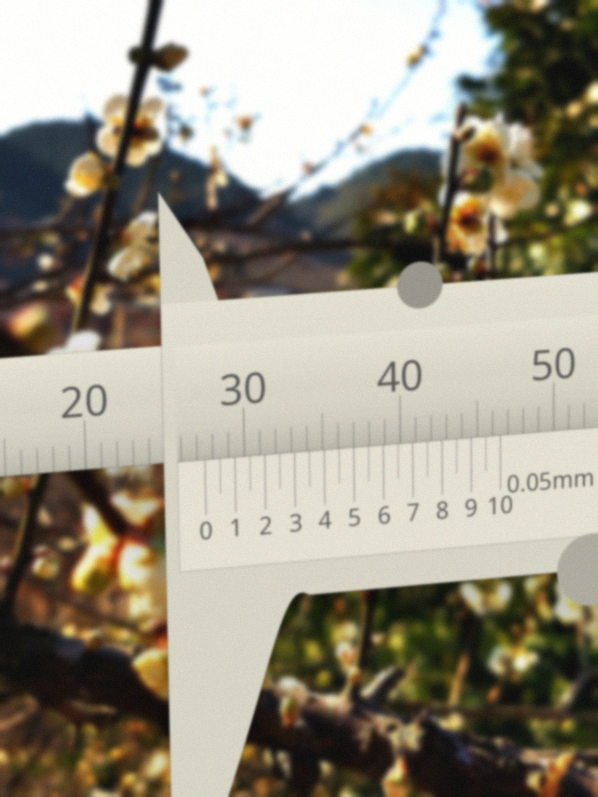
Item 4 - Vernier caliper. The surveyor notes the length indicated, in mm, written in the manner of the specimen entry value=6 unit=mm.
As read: value=27.5 unit=mm
